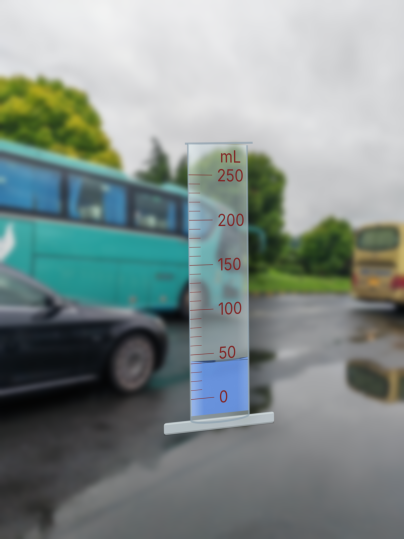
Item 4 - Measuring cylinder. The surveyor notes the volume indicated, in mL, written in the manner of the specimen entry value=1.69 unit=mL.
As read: value=40 unit=mL
